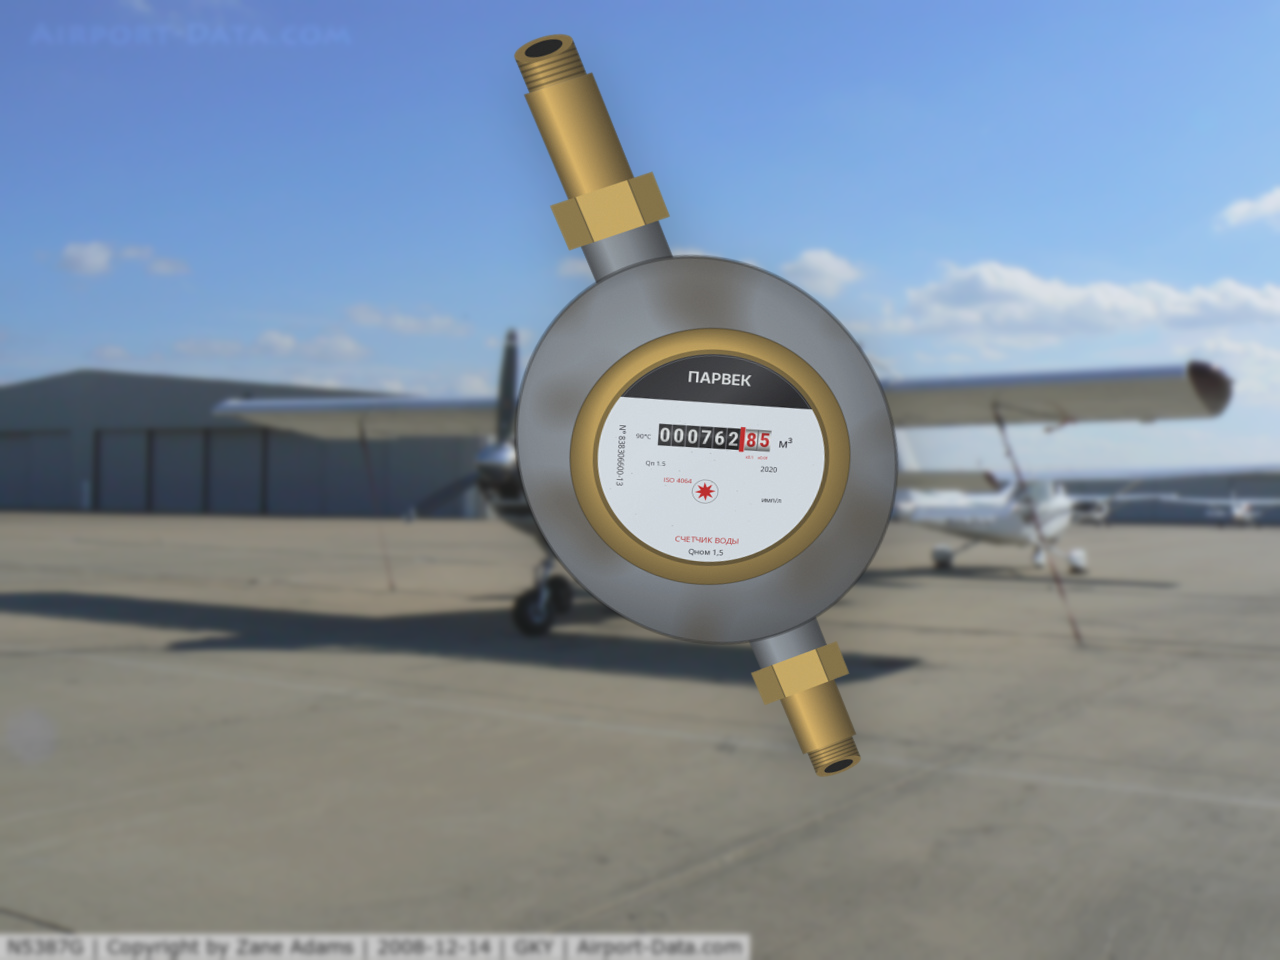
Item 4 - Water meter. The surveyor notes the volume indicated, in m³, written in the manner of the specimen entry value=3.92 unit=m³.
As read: value=762.85 unit=m³
